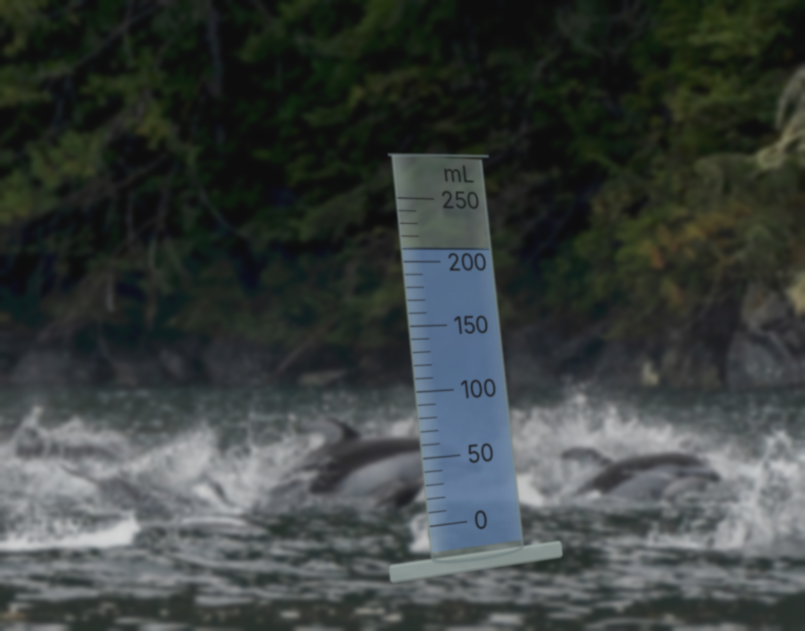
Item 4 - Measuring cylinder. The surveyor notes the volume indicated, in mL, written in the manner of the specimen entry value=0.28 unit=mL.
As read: value=210 unit=mL
